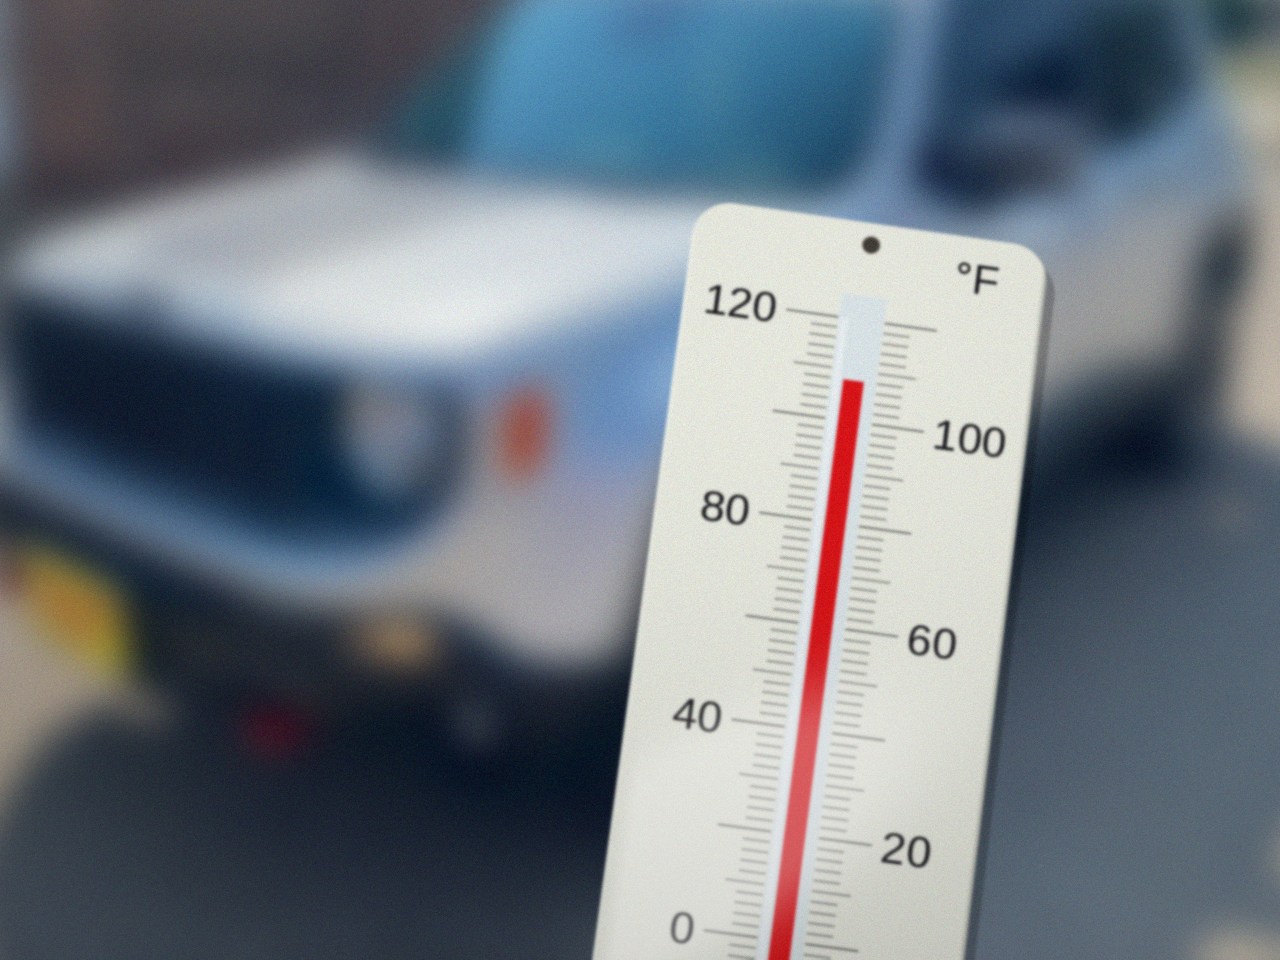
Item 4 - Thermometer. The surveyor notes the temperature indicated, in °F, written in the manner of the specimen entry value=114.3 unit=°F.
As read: value=108 unit=°F
